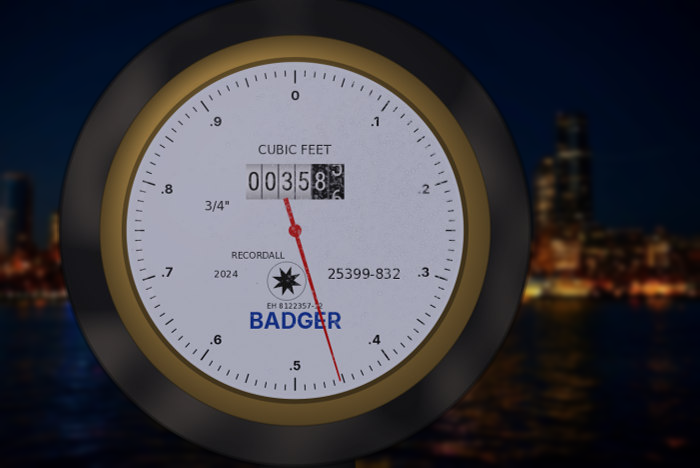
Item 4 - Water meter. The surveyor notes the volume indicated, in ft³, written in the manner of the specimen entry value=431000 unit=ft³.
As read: value=3585.45 unit=ft³
